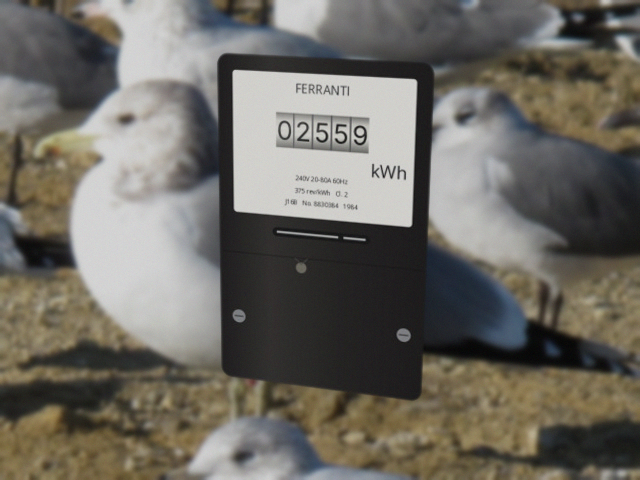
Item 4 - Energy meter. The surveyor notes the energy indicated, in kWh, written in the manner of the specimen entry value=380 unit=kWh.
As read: value=2559 unit=kWh
